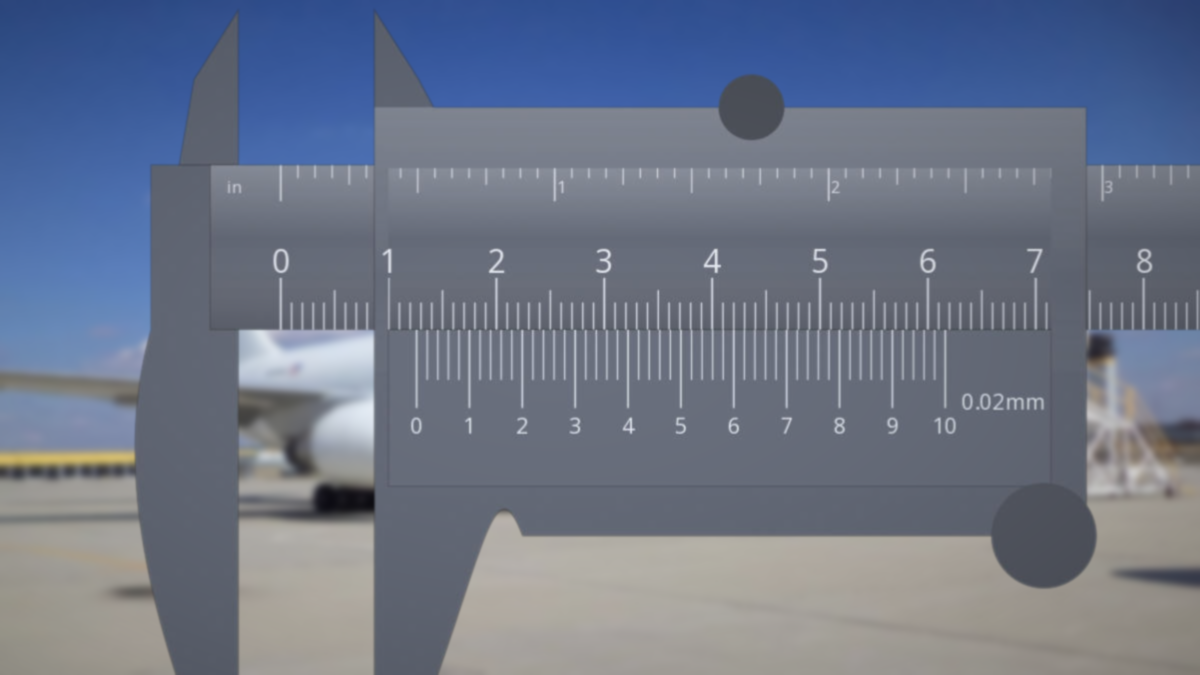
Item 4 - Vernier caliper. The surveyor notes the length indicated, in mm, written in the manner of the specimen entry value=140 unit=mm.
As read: value=12.6 unit=mm
